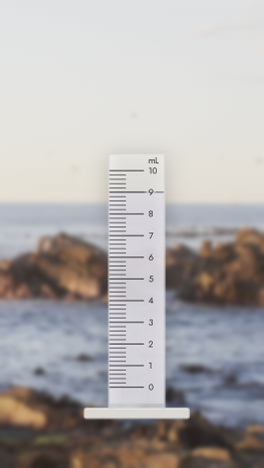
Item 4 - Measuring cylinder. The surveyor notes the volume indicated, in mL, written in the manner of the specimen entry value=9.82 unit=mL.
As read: value=9 unit=mL
